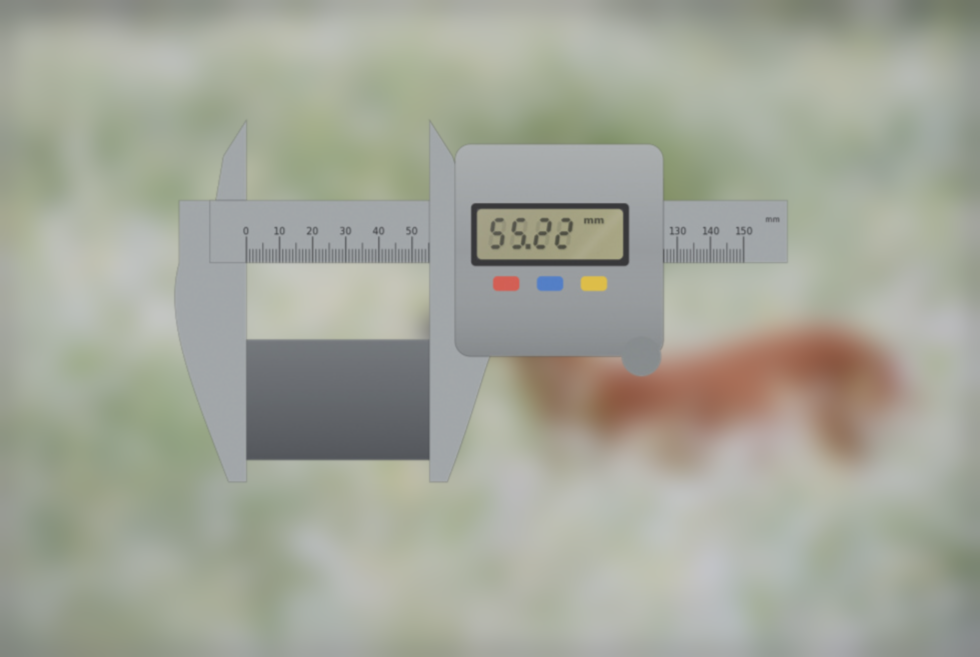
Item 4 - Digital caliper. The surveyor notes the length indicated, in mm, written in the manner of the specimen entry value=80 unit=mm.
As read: value=55.22 unit=mm
